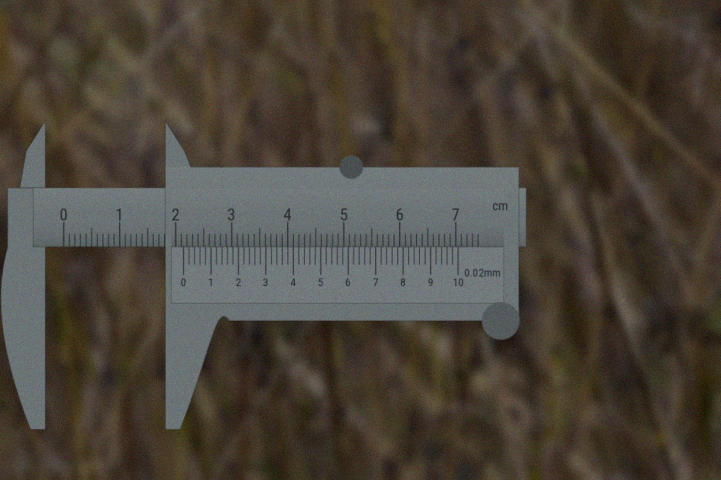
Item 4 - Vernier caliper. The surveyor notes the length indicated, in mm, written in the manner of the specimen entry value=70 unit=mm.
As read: value=21.4 unit=mm
